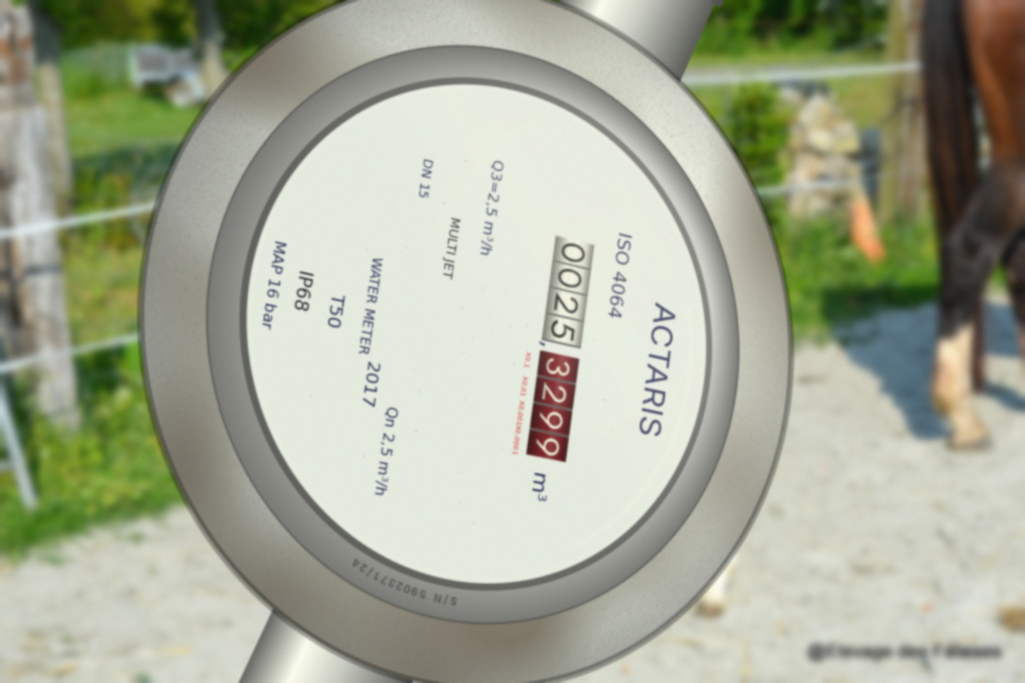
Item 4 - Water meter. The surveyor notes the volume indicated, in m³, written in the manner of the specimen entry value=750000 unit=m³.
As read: value=25.3299 unit=m³
